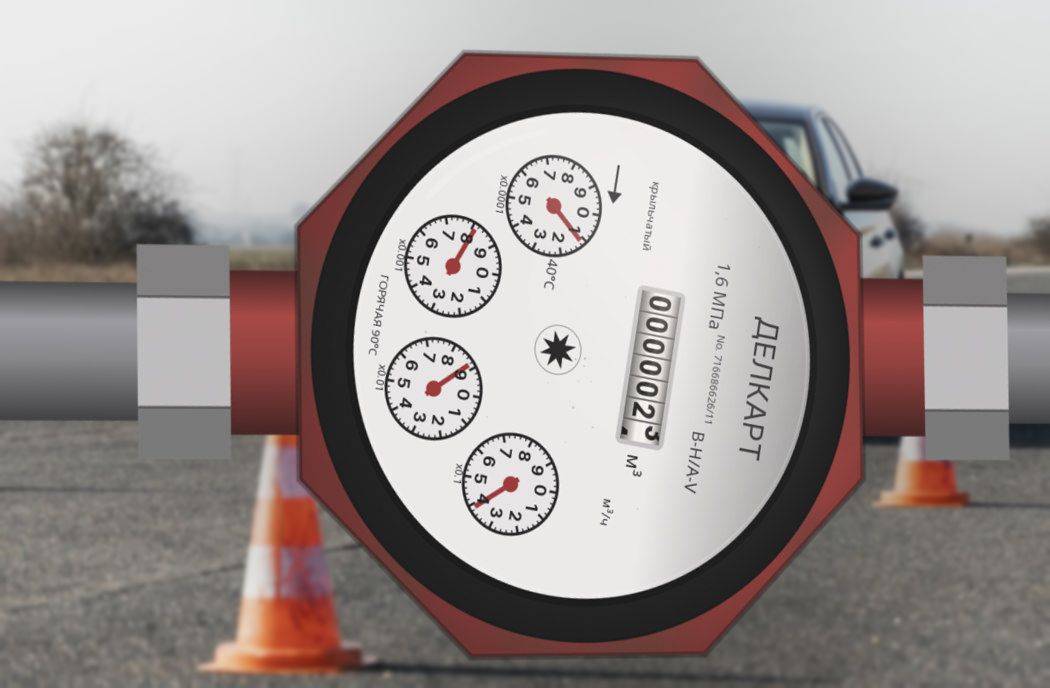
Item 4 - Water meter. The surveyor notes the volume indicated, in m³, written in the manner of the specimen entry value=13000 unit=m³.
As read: value=23.3881 unit=m³
